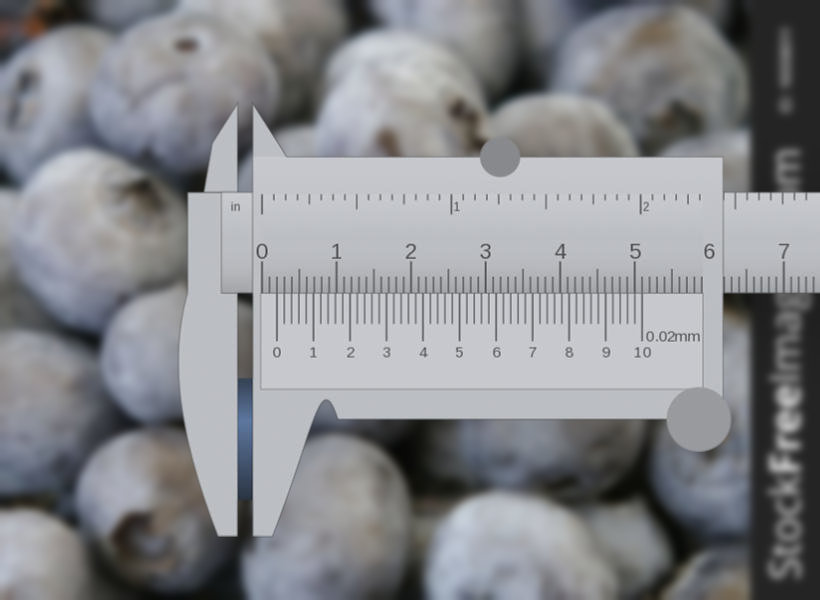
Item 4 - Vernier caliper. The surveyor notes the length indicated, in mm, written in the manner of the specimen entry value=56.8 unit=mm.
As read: value=2.0 unit=mm
